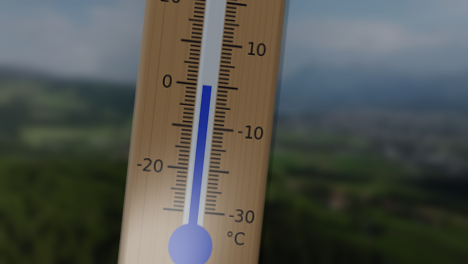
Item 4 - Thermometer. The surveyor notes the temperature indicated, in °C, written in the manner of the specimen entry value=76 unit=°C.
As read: value=0 unit=°C
